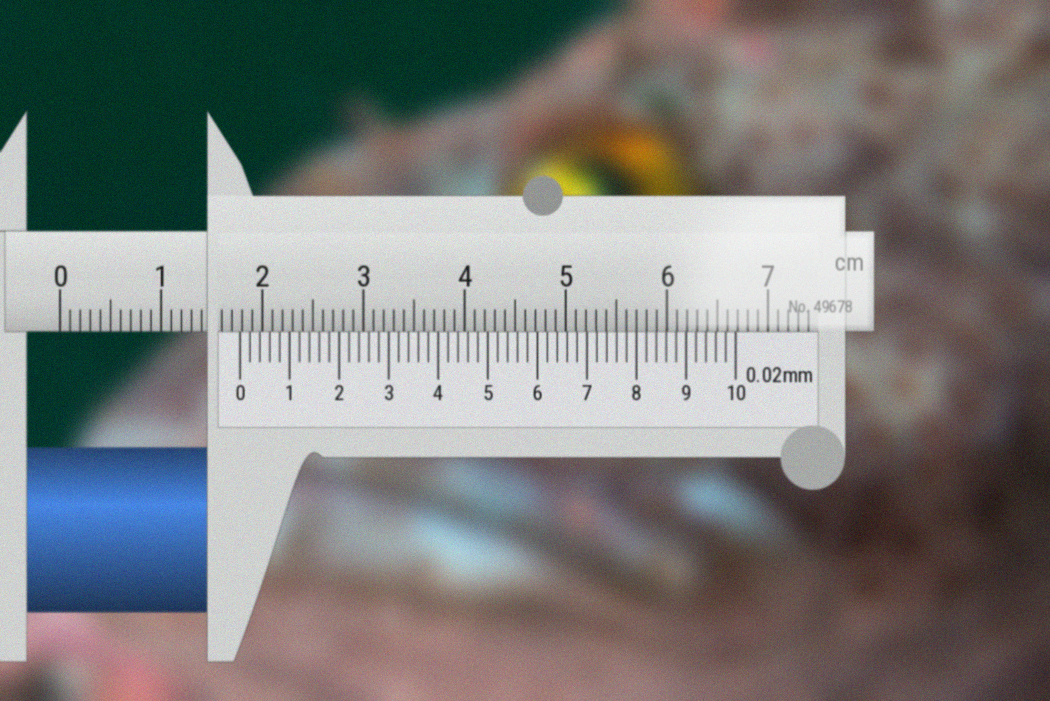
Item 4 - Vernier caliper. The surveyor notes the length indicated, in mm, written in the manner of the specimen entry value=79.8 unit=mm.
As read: value=17.8 unit=mm
